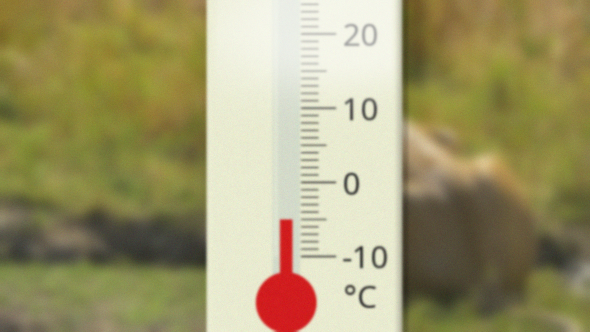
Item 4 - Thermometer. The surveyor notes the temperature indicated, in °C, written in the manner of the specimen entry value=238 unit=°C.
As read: value=-5 unit=°C
